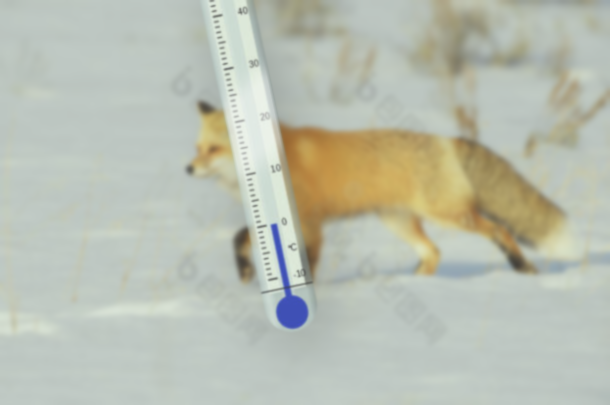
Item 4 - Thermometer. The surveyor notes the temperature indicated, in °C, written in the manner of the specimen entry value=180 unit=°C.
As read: value=0 unit=°C
